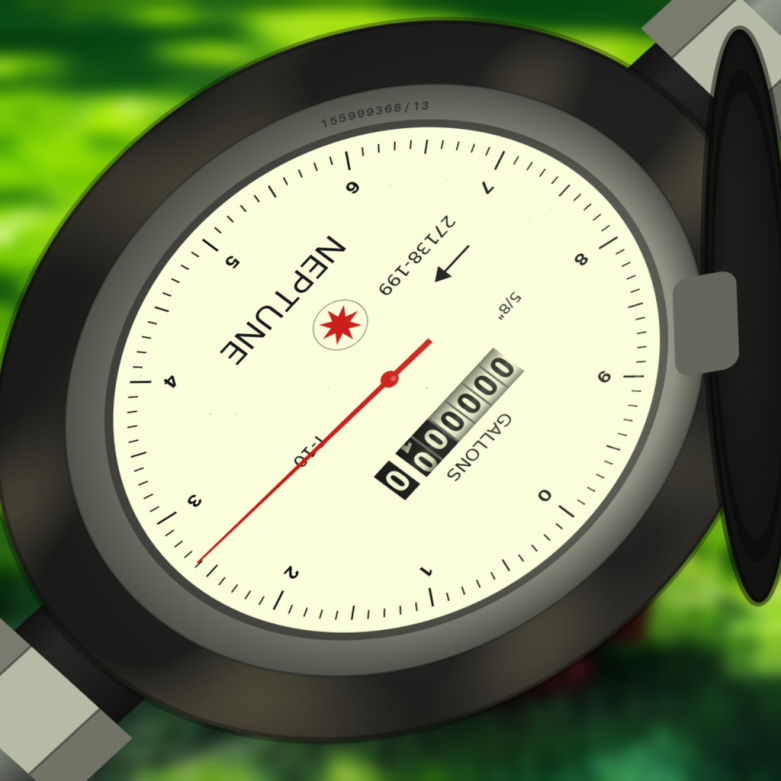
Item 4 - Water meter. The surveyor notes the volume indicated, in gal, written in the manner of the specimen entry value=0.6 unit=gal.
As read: value=2.6 unit=gal
